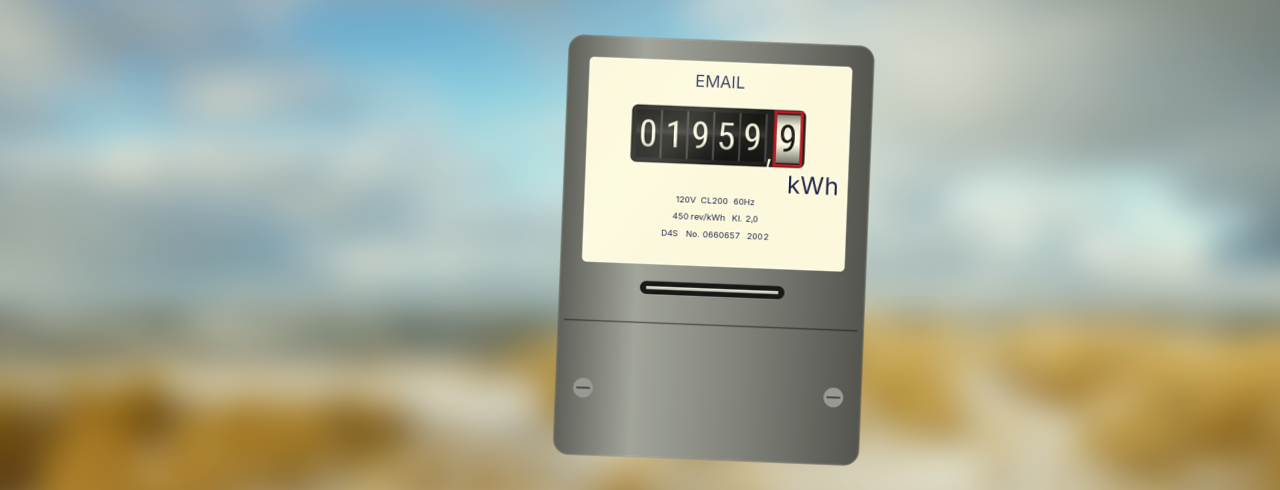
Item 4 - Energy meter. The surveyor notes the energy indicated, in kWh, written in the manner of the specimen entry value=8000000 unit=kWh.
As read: value=1959.9 unit=kWh
